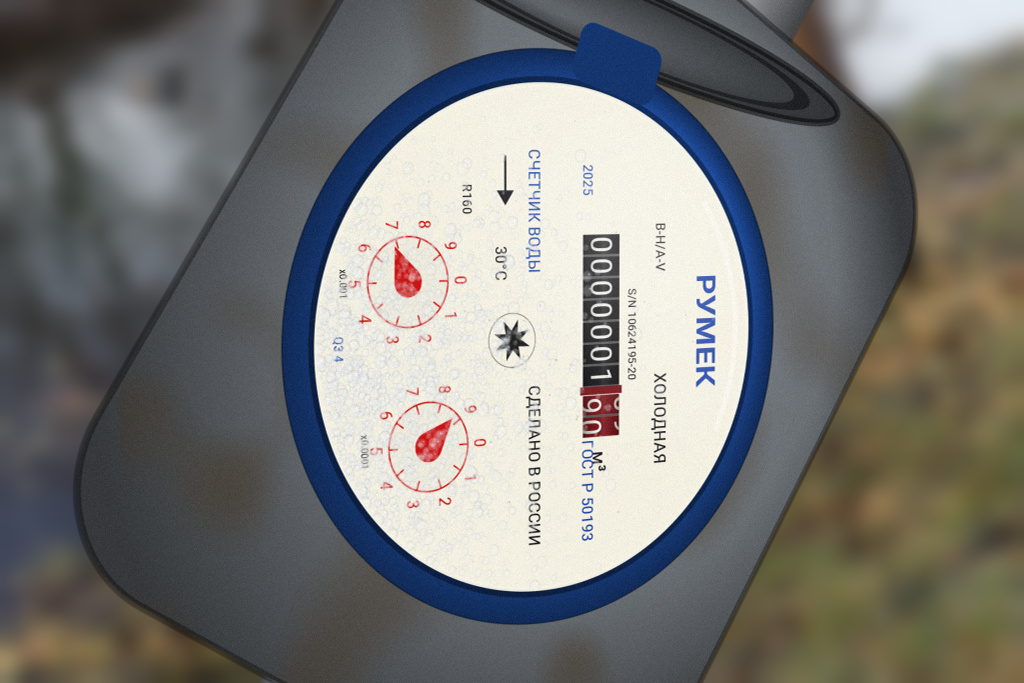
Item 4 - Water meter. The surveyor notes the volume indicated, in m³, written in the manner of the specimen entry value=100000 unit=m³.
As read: value=1.8968 unit=m³
